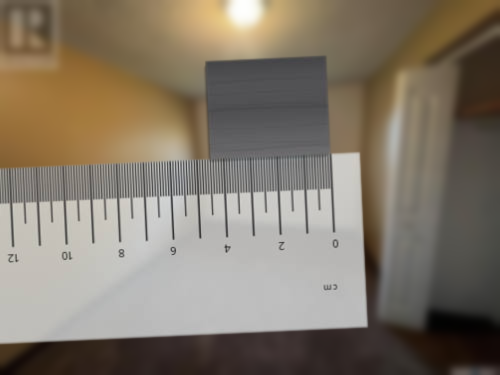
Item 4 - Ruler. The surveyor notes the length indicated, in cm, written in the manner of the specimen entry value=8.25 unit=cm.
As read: value=4.5 unit=cm
